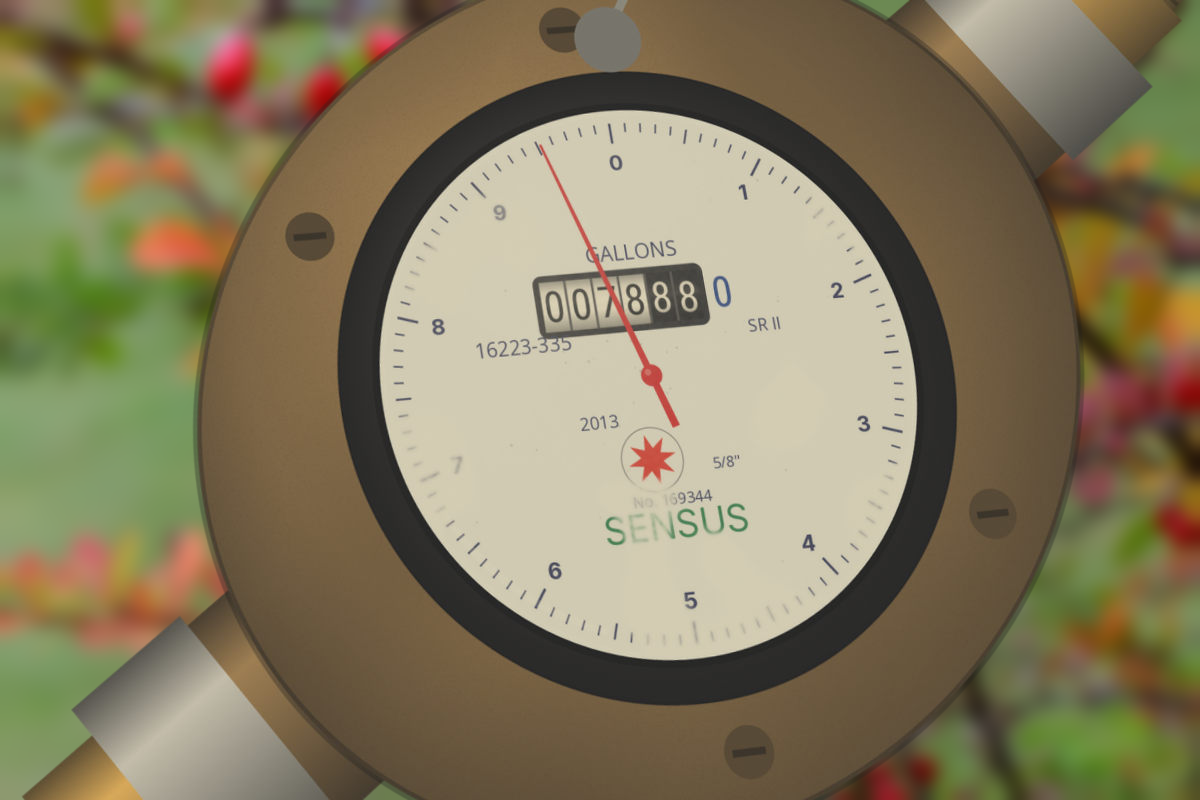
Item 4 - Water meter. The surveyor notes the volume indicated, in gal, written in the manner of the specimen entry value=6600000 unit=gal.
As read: value=78879.5 unit=gal
